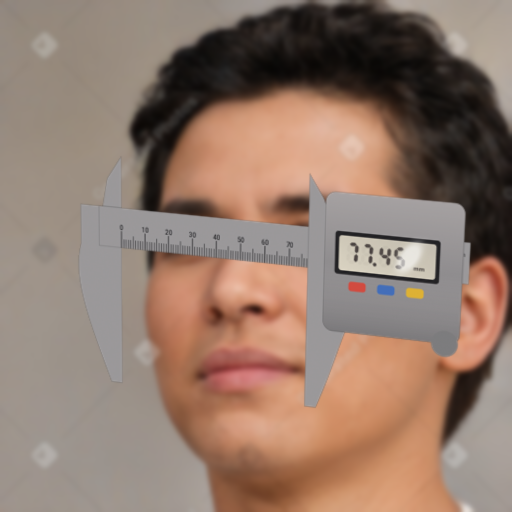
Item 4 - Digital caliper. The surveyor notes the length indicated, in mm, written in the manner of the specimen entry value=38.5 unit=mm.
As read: value=77.45 unit=mm
